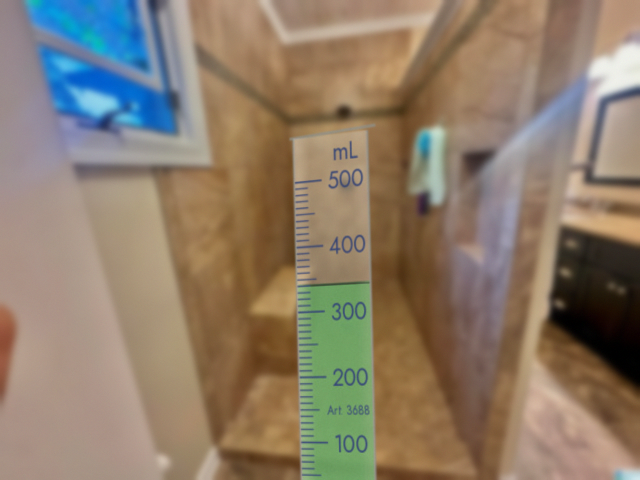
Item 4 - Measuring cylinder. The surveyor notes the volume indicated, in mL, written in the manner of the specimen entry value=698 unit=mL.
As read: value=340 unit=mL
